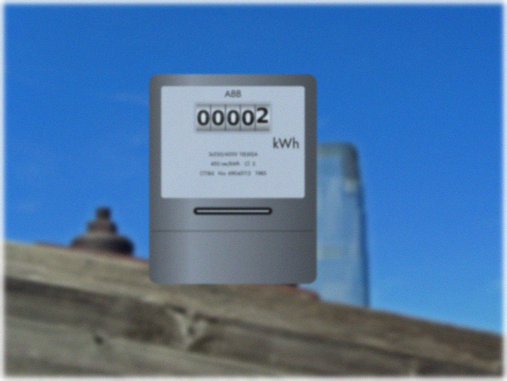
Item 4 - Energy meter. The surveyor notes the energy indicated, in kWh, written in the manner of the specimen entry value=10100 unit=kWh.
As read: value=2 unit=kWh
